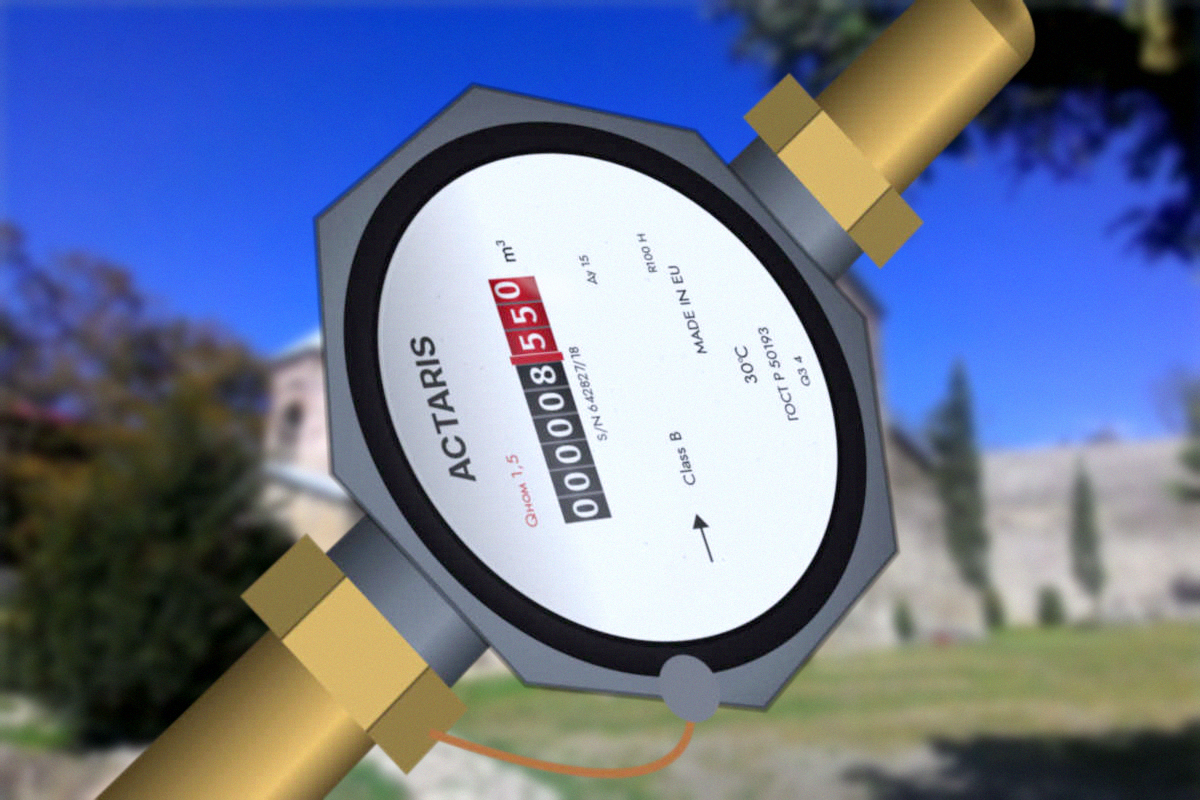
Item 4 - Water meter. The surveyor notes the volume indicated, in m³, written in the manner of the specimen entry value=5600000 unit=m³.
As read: value=8.550 unit=m³
